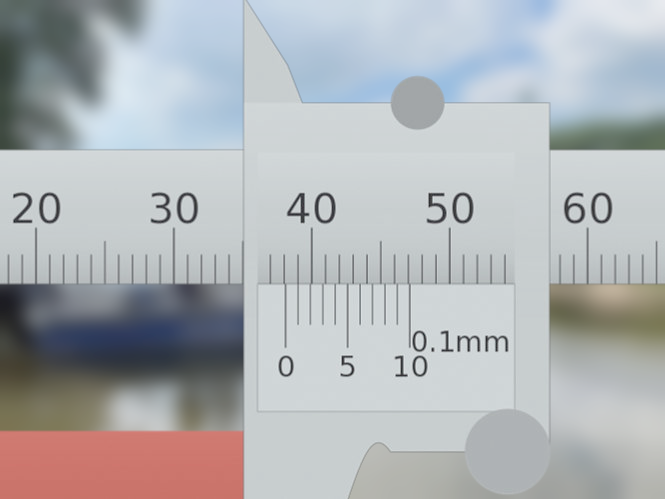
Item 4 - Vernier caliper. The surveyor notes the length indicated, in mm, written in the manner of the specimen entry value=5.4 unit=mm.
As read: value=38.1 unit=mm
